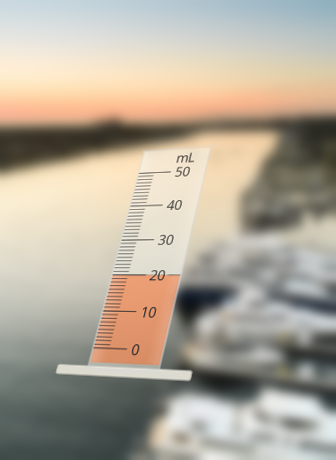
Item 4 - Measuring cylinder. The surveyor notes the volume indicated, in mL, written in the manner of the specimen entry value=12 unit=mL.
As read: value=20 unit=mL
